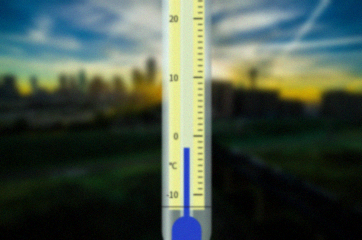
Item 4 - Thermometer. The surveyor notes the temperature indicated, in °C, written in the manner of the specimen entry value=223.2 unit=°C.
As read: value=-2 unit=°C
